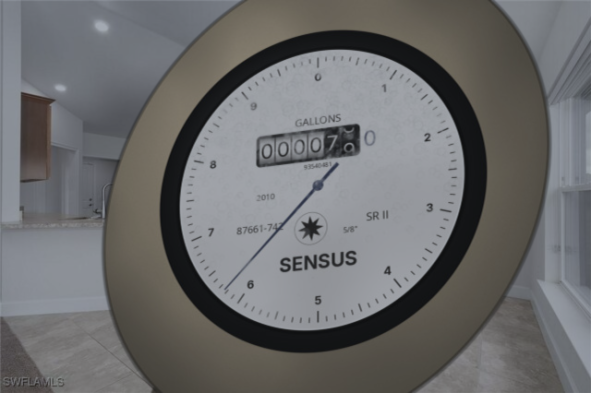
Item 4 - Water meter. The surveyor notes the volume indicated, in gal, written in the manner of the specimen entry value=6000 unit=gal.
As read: value=786.2 unit=gal
